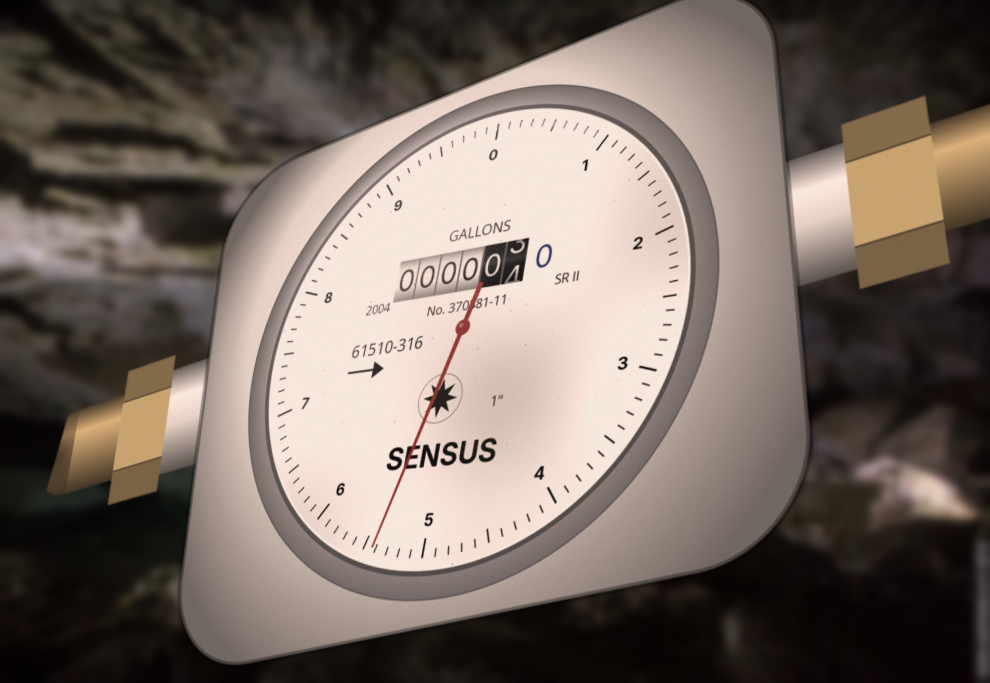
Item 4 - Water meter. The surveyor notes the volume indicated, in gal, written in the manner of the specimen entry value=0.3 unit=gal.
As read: value=35.4 unit=gal
